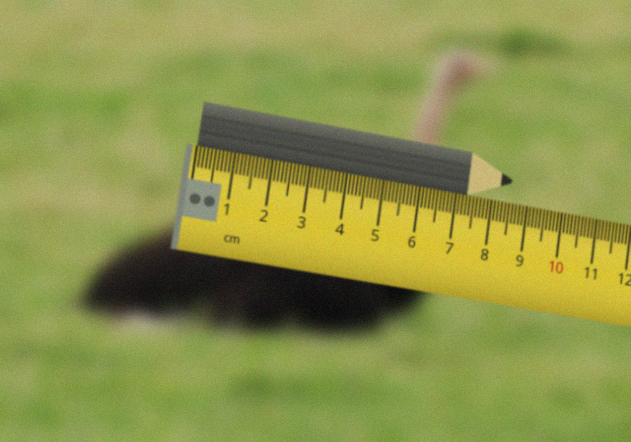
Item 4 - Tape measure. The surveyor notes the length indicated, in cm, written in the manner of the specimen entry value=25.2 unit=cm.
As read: value=8.5 unit=cm
